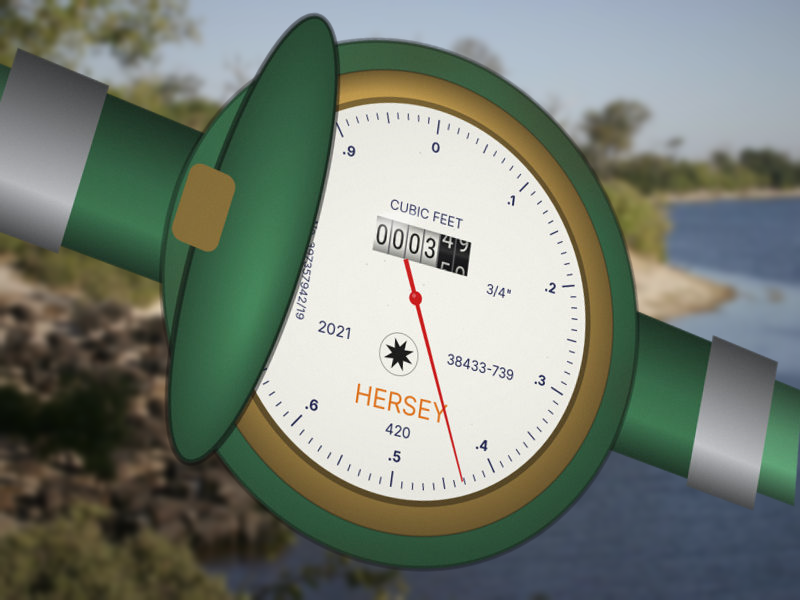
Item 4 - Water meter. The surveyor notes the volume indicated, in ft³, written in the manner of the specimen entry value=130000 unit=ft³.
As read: value=349.43 unit=ft³
